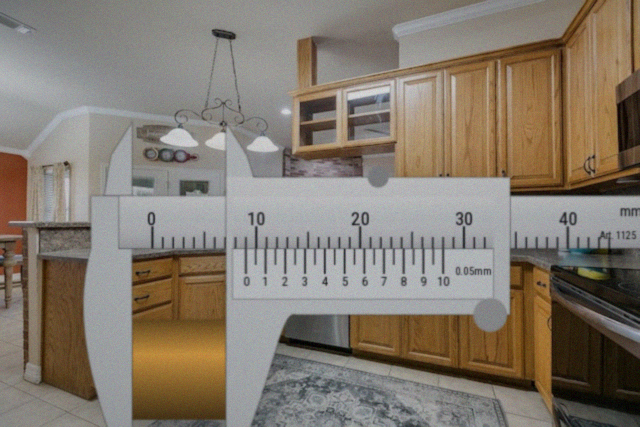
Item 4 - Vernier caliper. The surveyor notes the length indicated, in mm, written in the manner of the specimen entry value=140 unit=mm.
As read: value=9.0 unit=mm
